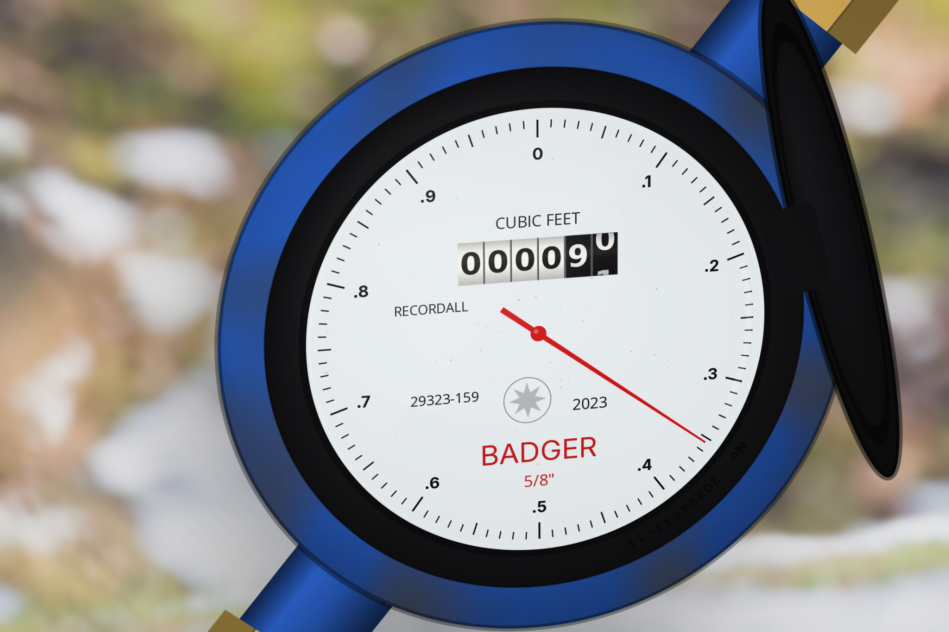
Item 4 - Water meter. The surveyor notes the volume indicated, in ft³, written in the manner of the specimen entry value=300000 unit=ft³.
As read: value=90.35 unit=ft³
